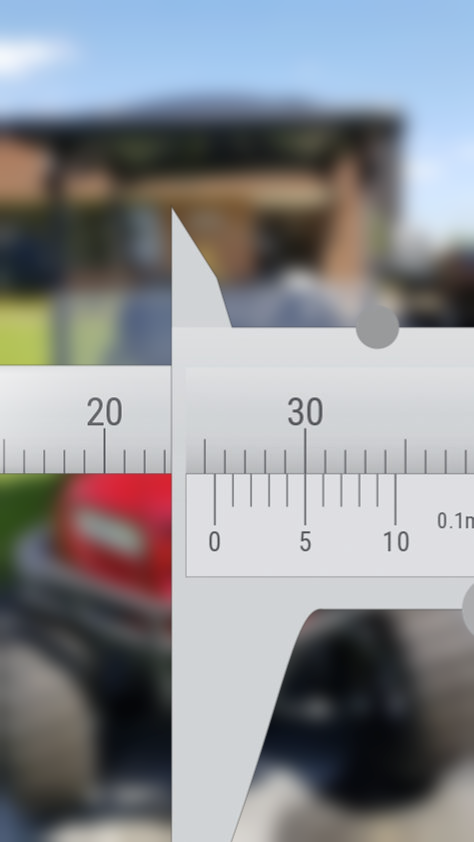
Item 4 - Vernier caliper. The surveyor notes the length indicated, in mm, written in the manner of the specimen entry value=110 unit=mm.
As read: value=25.5 unit=mm
